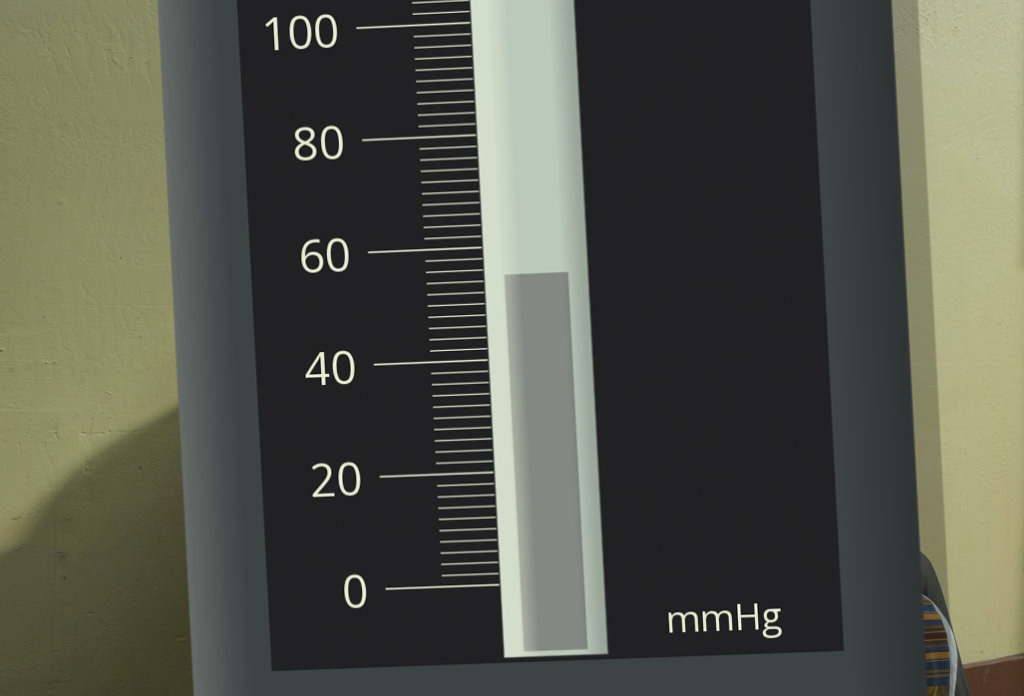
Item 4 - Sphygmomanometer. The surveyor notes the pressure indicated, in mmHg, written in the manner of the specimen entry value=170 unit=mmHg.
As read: value=55 unit=mmHg
